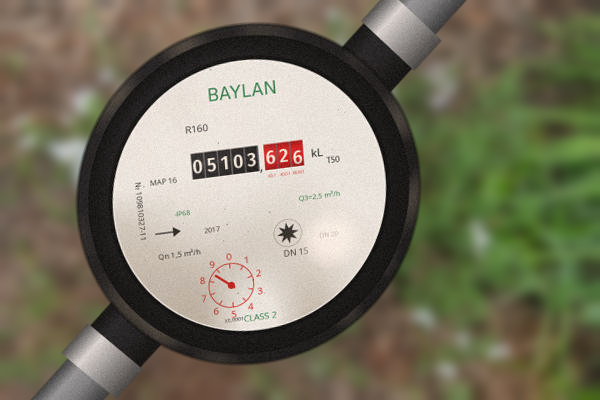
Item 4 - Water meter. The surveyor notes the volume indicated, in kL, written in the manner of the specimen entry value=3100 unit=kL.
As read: value=5103.6258 unit=kL
